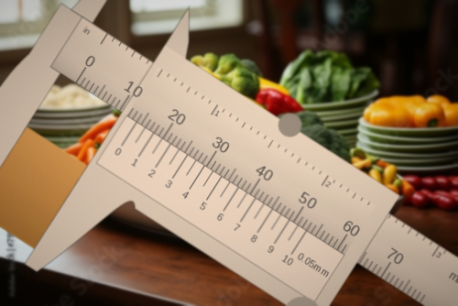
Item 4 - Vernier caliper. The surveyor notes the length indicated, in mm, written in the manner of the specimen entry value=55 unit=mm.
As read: value=14.0 unit=mm
